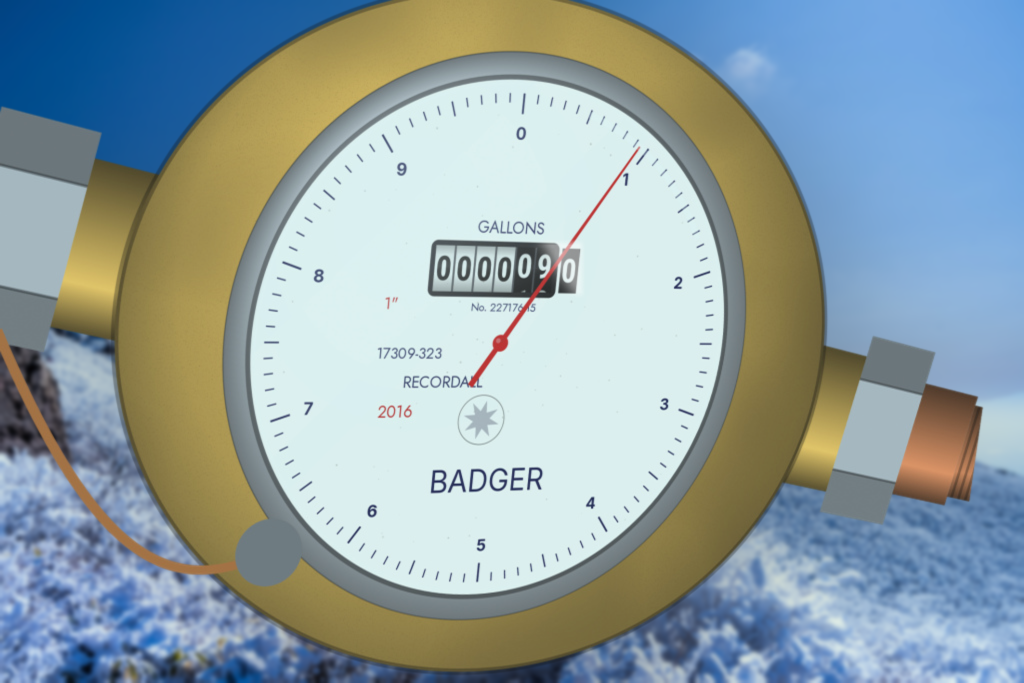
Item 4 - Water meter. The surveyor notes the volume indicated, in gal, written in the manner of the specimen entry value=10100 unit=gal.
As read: value=90.9 unit=gal
